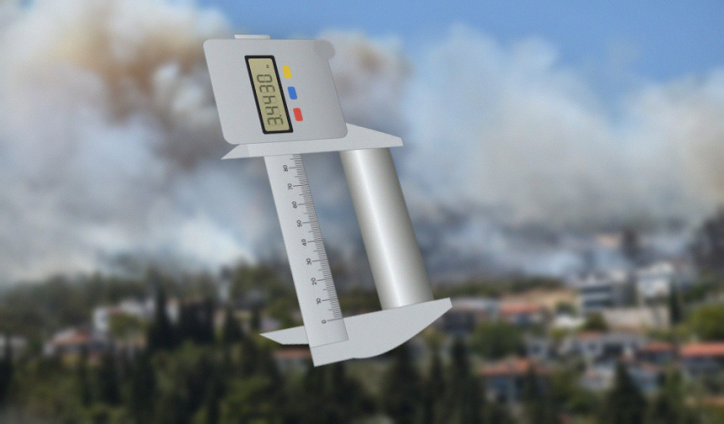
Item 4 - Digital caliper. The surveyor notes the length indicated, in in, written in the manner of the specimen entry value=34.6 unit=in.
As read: value=3.4430 unit=in
